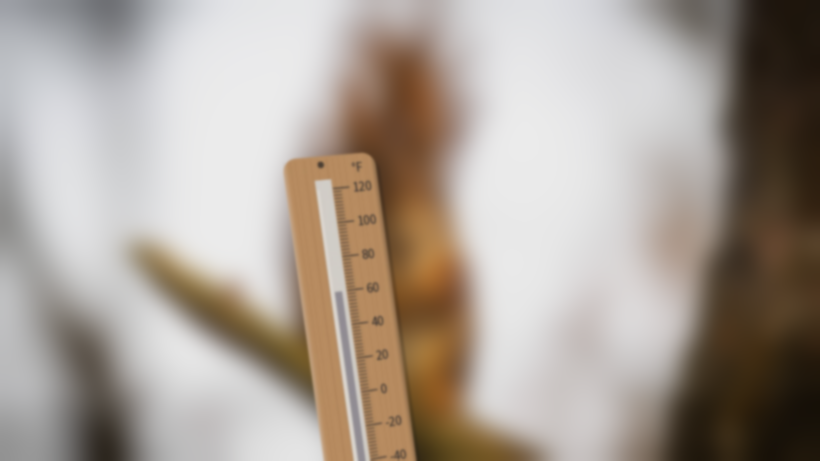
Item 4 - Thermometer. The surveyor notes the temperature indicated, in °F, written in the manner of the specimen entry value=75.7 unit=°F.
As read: value=60 unit=°F
